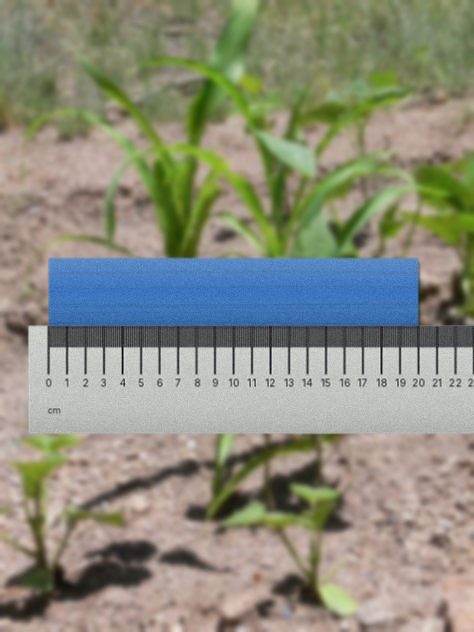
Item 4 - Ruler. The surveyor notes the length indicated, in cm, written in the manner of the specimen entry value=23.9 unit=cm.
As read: value=20 unit=cm
